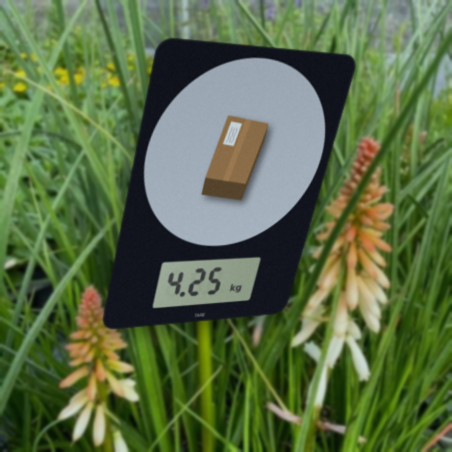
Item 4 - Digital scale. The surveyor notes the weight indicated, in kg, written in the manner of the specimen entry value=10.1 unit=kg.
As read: value=4.25 unit=kg
